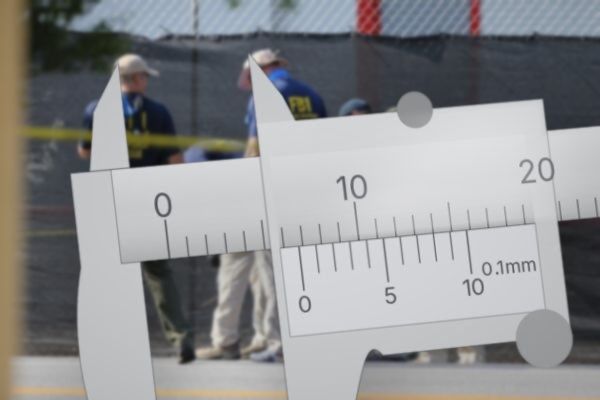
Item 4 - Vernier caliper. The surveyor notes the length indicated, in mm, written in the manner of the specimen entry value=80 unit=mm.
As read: value=6.8 unit=mm
